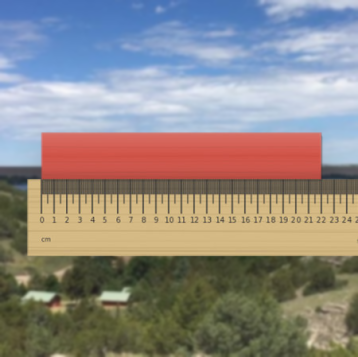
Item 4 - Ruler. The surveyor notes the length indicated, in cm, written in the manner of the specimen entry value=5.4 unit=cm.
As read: value=22 unit=cm
